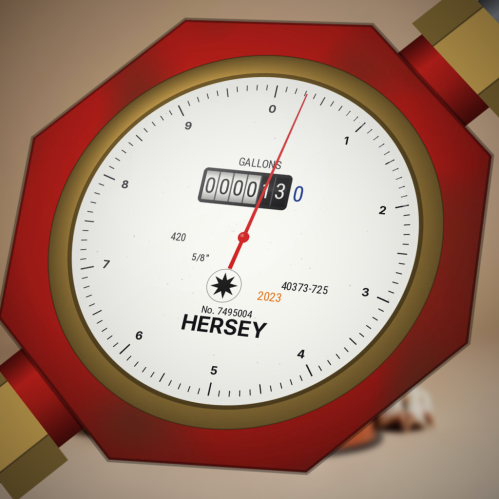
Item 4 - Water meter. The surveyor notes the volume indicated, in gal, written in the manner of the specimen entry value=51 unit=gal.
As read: value=130.3 unit=gal
